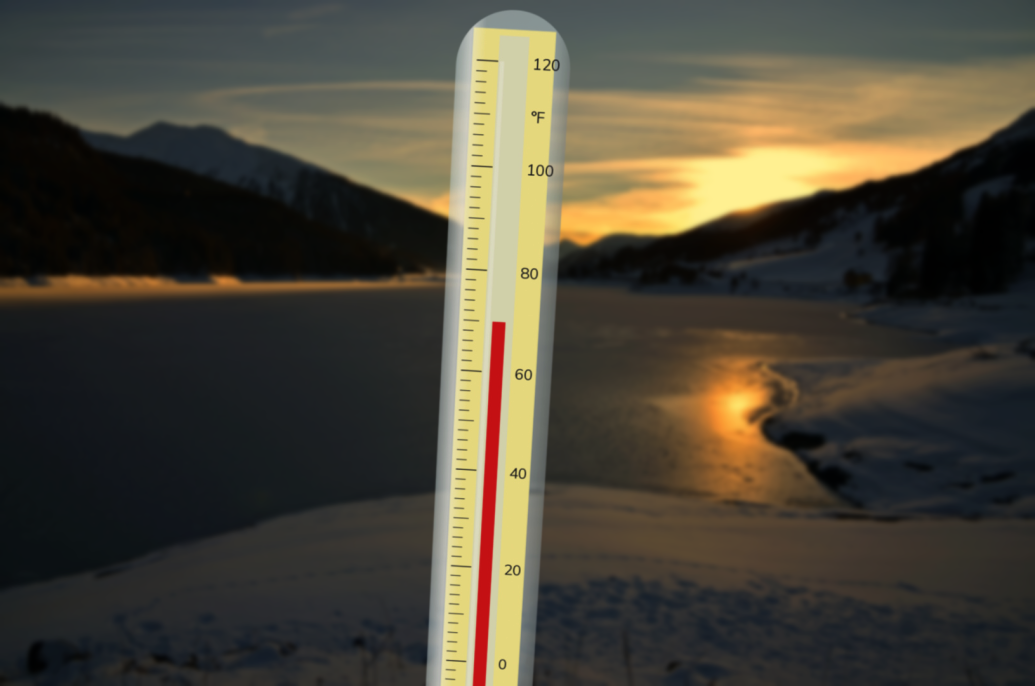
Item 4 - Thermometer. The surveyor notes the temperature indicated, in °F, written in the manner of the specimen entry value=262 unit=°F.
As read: value=70 unit=°F
